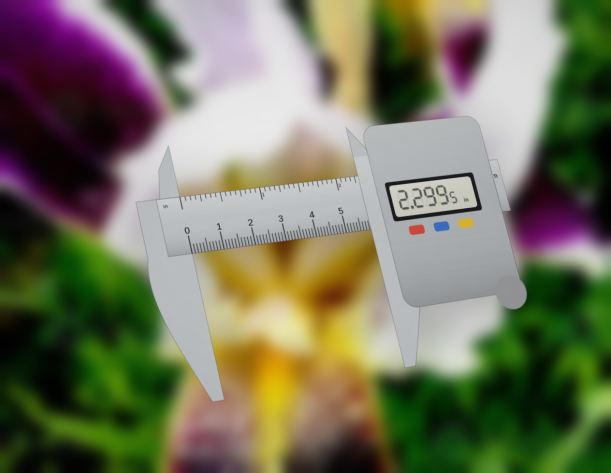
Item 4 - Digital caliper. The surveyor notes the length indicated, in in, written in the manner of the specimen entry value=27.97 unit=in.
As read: value=2.2995 unit=in
